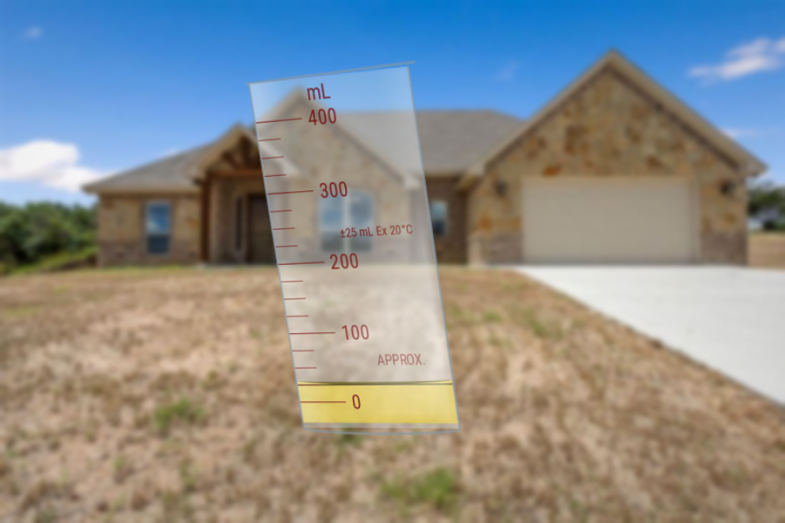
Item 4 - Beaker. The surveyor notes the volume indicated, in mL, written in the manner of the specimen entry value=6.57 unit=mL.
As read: value=25 unit=mL
